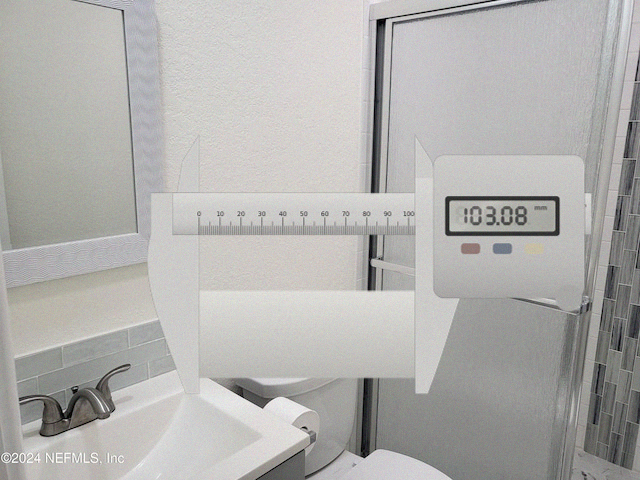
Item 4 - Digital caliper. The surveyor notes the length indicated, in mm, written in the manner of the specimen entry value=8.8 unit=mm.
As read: value=103.08 unit=mm
